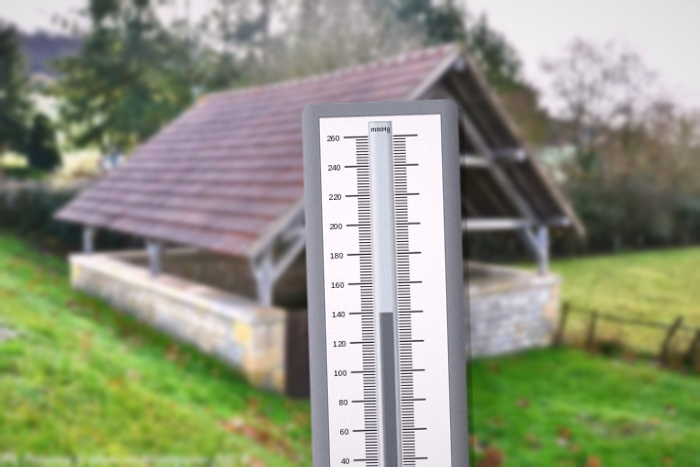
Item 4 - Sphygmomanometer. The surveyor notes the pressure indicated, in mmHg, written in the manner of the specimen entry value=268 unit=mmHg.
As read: value=140 unit=mmHg
